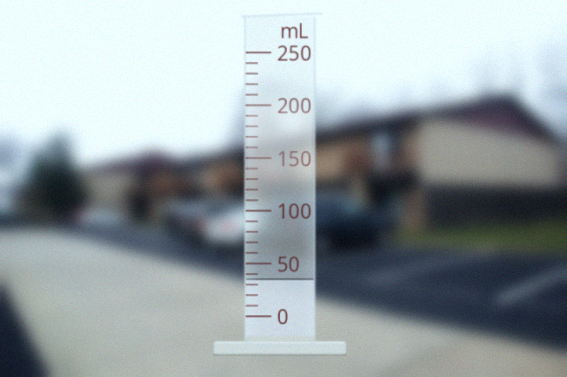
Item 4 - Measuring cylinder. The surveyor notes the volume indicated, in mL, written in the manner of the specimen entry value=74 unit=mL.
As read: value=35 unit=mL
